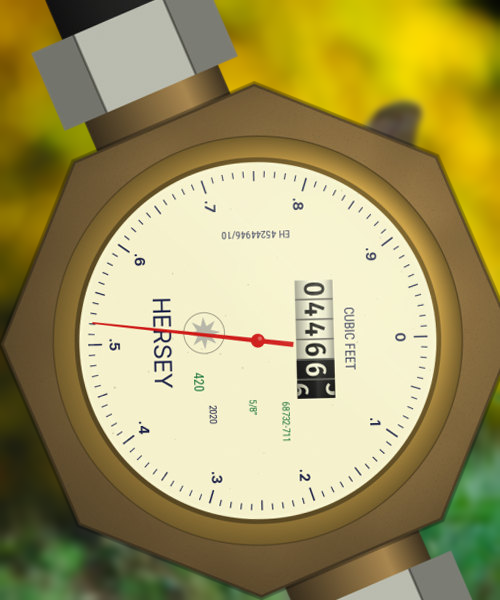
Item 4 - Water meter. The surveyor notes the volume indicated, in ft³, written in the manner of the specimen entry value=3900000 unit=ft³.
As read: value=44665.52 unit=ft³
